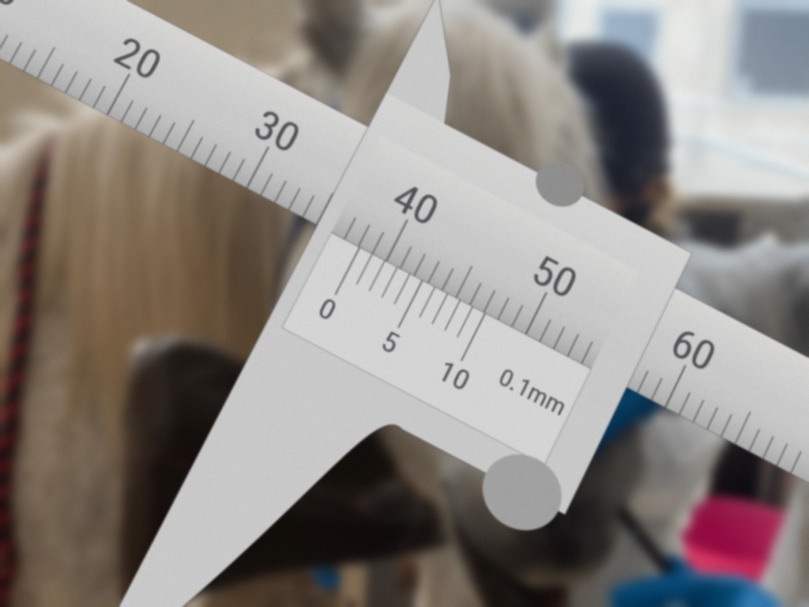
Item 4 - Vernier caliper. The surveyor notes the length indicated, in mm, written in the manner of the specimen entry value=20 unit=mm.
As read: value=38.1 unit=mm
